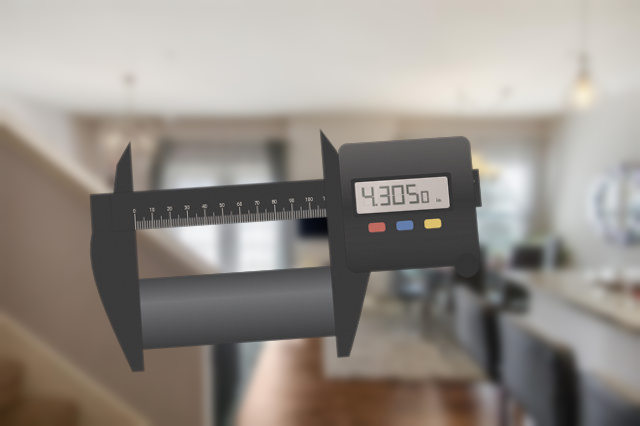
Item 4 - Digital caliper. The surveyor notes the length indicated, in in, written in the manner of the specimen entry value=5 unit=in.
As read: value=4.3050 unit=in
